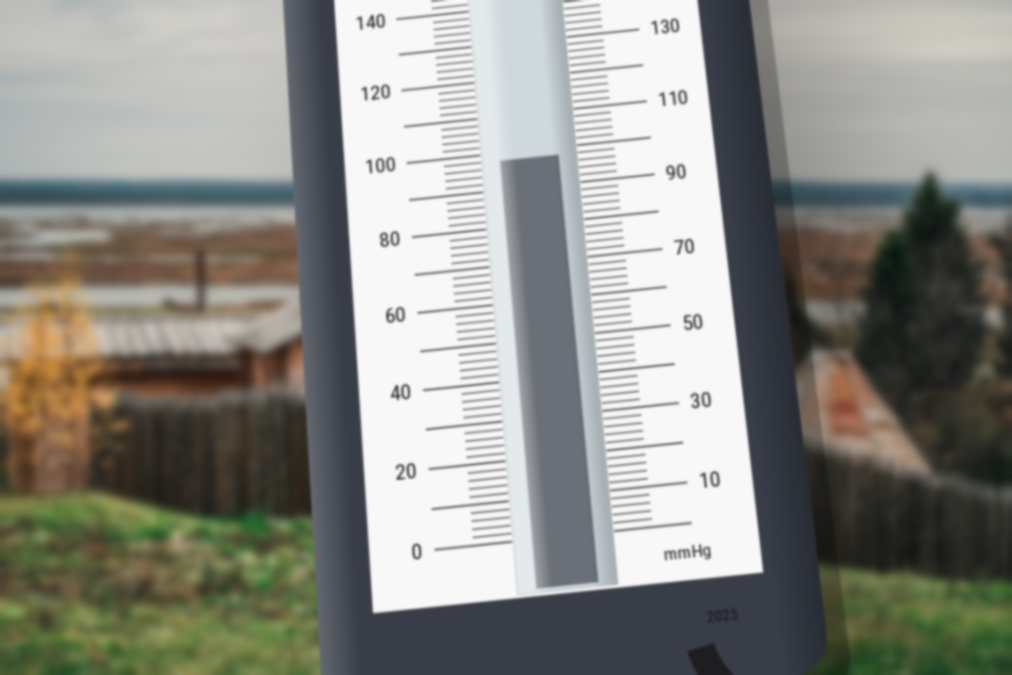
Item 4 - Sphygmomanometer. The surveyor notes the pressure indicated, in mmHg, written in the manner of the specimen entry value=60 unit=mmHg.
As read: value=98 unit=mmHg
